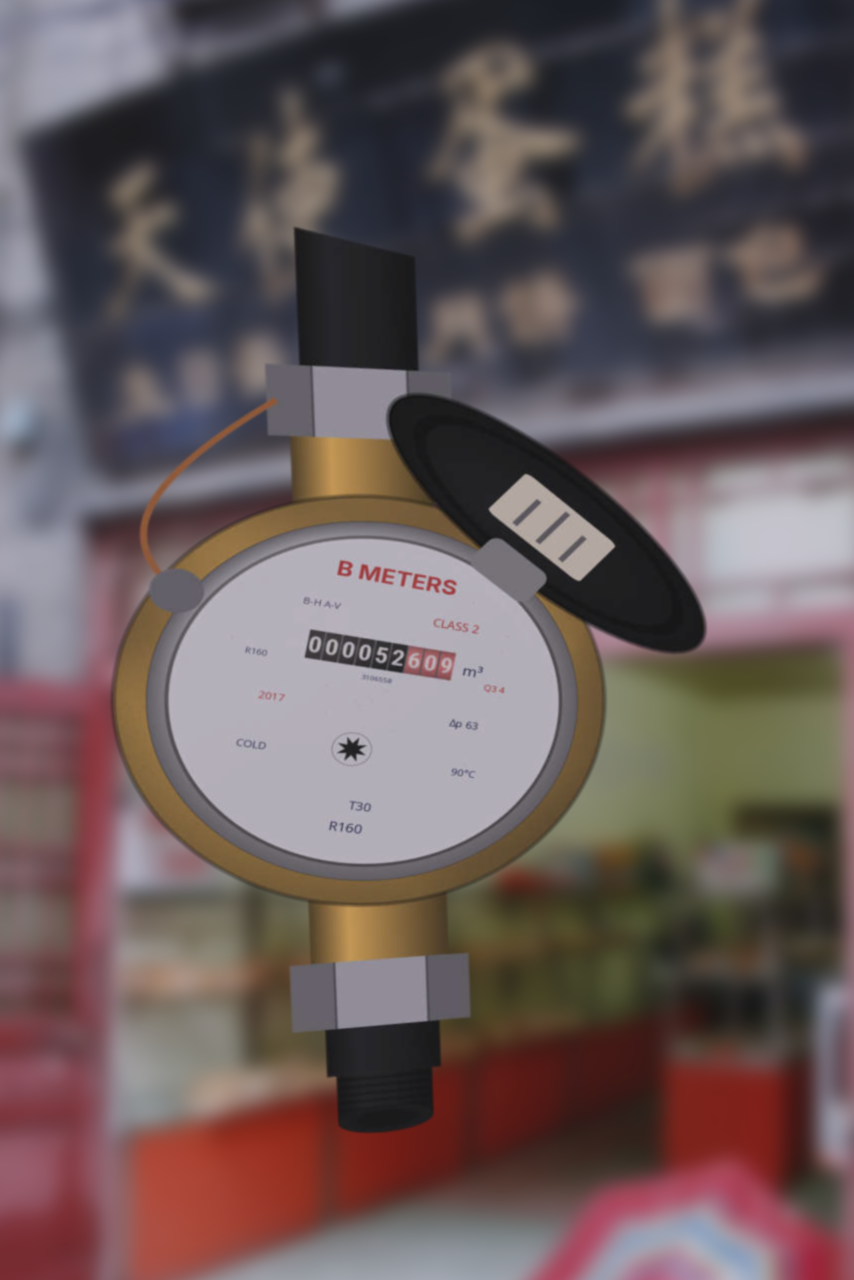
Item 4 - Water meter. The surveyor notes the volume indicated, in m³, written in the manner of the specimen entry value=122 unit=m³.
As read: value=52.609 unit=m³
